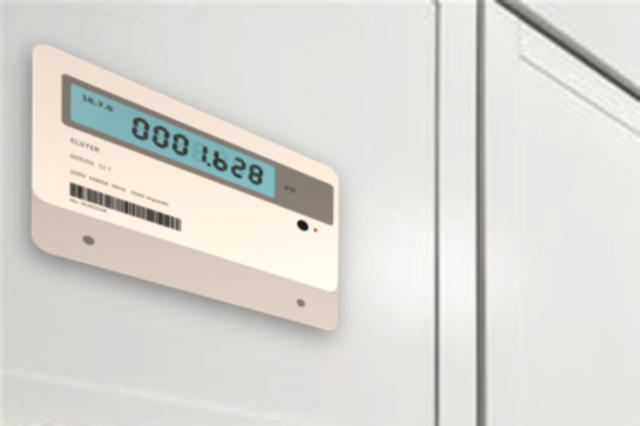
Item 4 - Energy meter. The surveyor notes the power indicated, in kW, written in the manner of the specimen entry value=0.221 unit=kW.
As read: value=1.628 unit=kW
